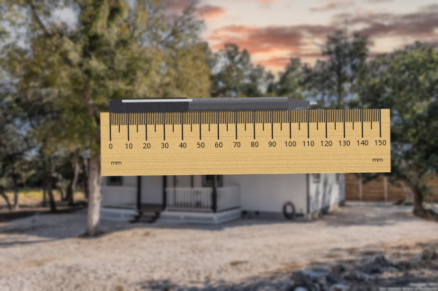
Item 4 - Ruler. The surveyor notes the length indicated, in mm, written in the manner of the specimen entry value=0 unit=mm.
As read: value=115 unit=mm
